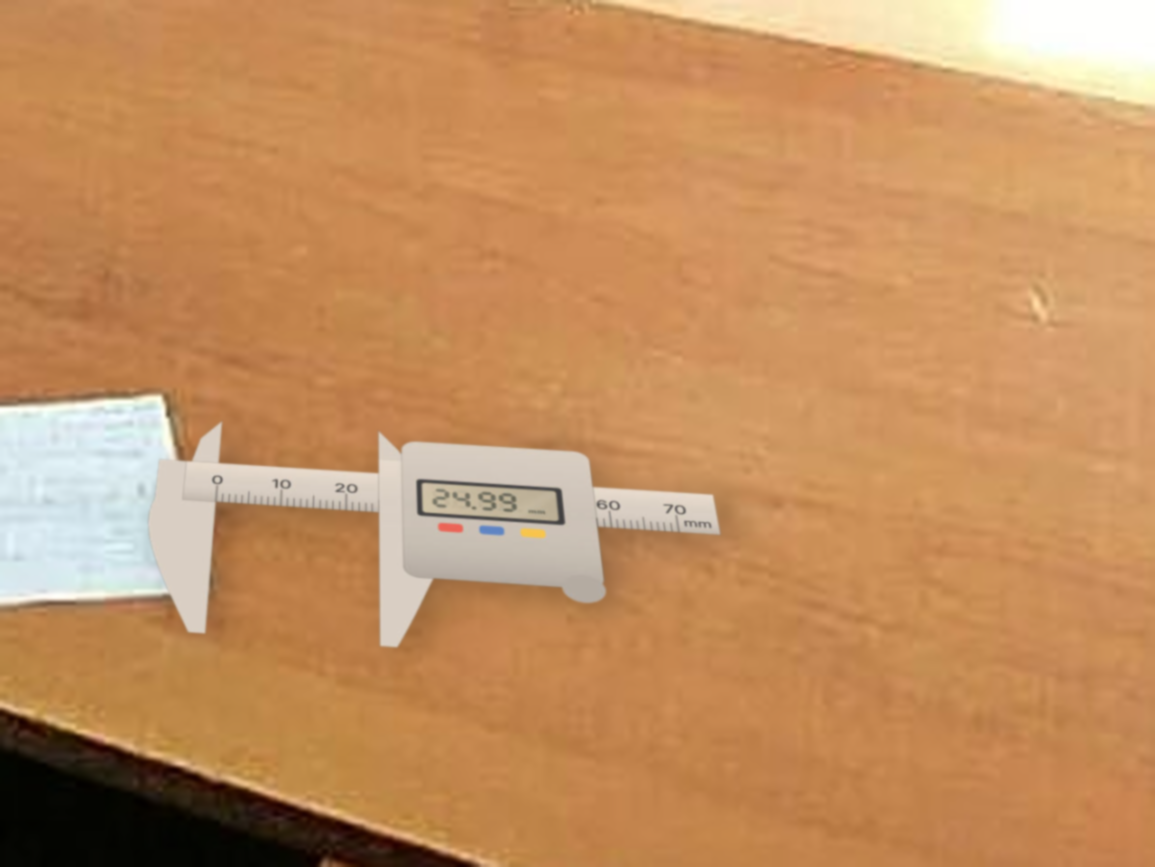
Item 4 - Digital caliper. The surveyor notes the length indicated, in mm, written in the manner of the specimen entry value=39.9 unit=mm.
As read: value=24.99 unit=mm
